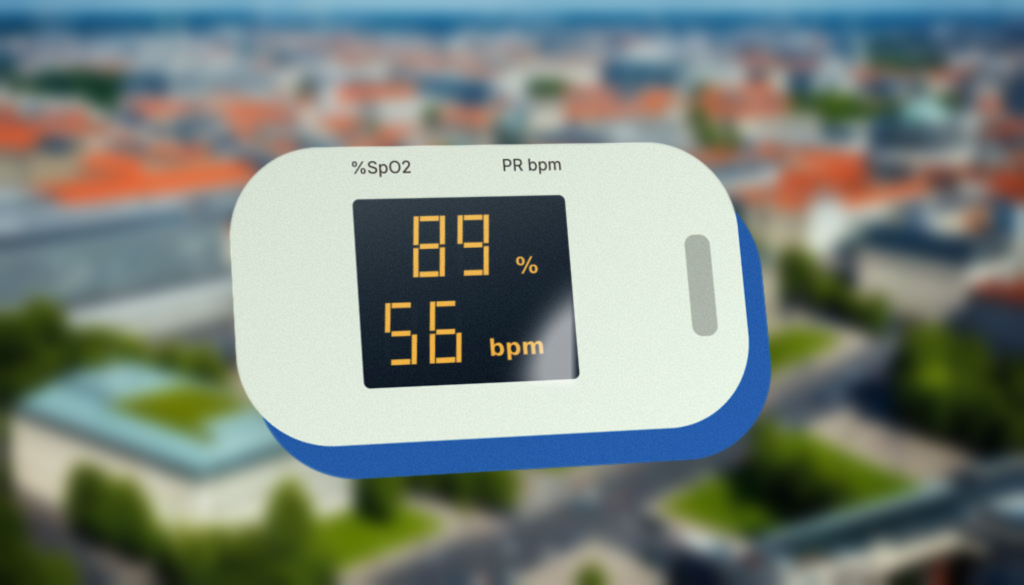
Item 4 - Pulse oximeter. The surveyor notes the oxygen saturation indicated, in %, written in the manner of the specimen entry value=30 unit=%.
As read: value=89 unit=%
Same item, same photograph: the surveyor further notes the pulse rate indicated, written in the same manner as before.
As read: value=56 unit=bpm
